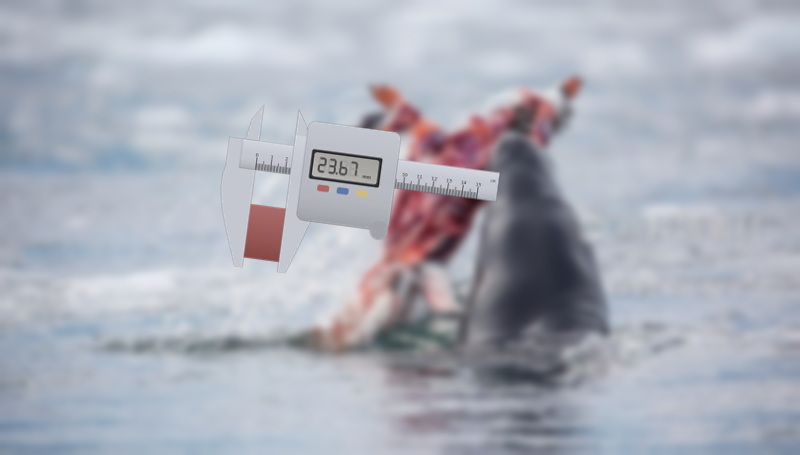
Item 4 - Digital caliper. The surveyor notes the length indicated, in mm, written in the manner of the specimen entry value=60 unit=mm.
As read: value=23.67 unit=mm
